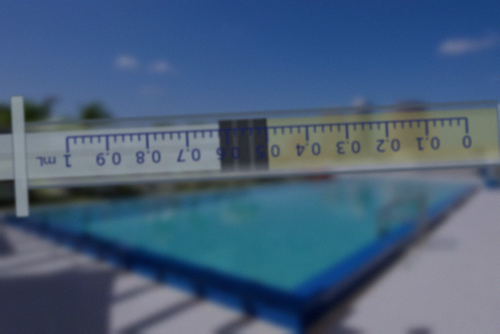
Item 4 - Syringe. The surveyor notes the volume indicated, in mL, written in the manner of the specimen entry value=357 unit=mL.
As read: value=0.5 unit=mL
